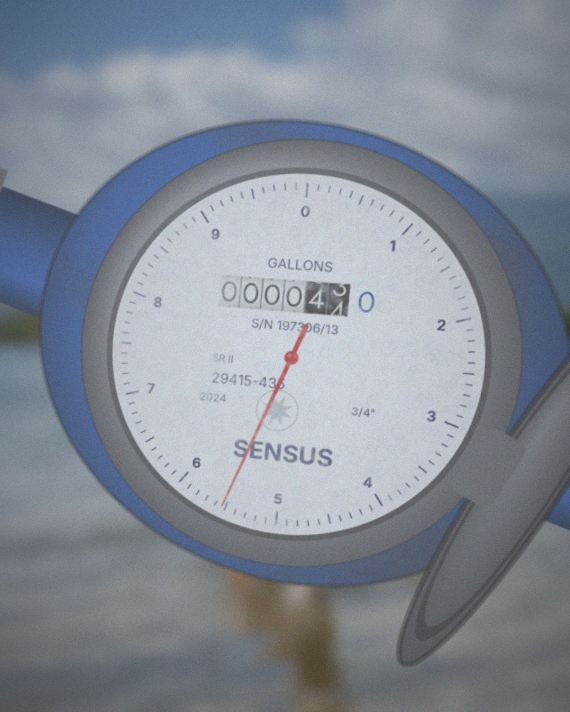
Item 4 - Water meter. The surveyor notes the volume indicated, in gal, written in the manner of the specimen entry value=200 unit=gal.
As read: value=435.5 unit=gal
